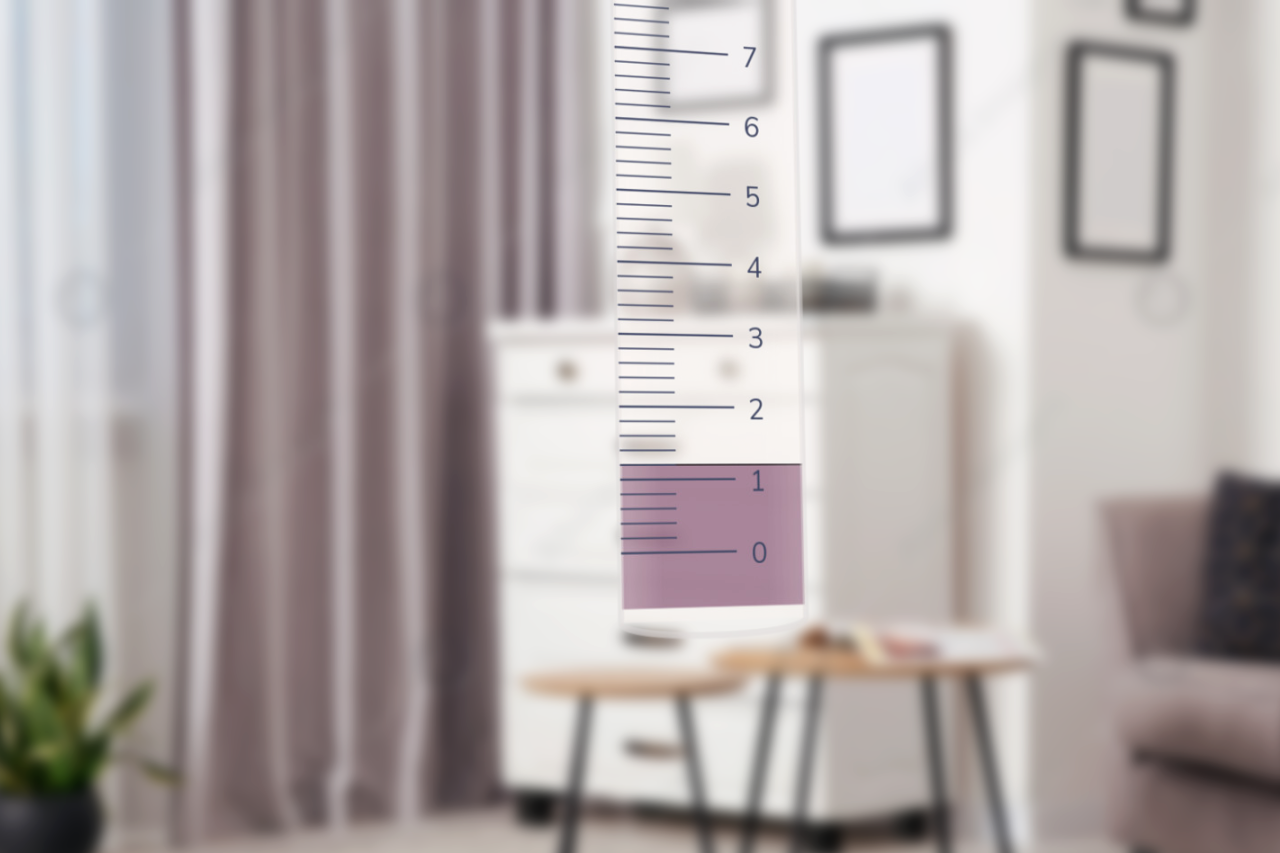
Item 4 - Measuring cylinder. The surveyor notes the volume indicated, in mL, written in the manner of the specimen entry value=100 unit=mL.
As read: value=1.2 unit=mL
